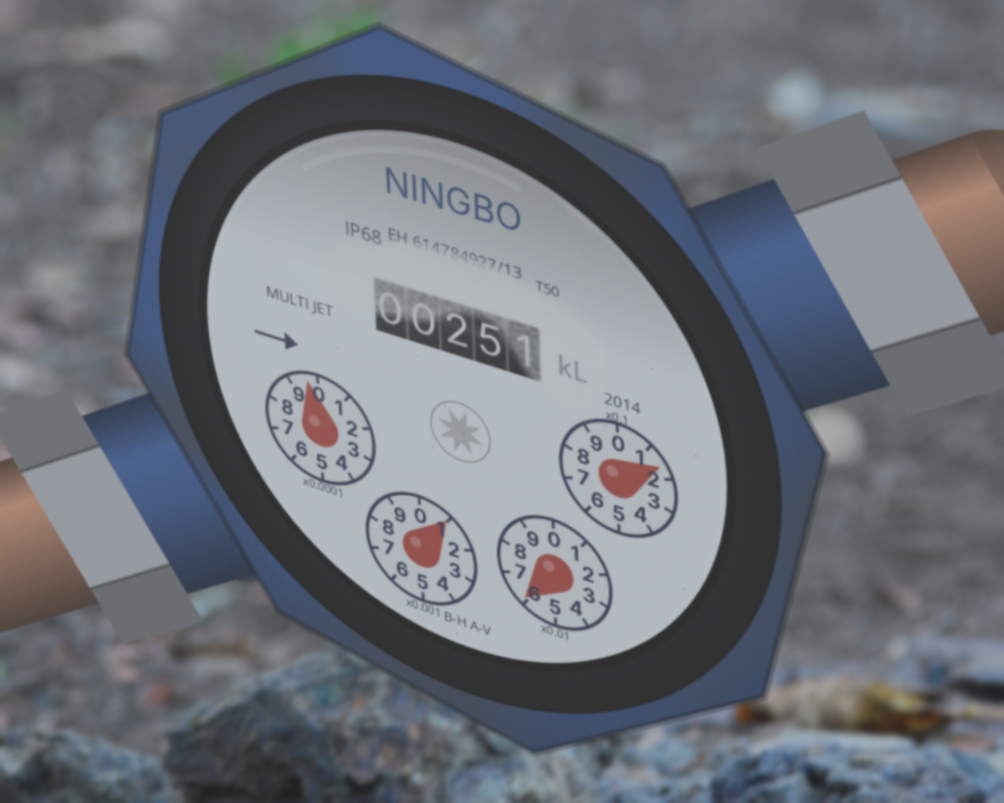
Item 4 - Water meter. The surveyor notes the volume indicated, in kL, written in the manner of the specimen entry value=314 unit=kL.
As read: value=251.1609 unit=kL
